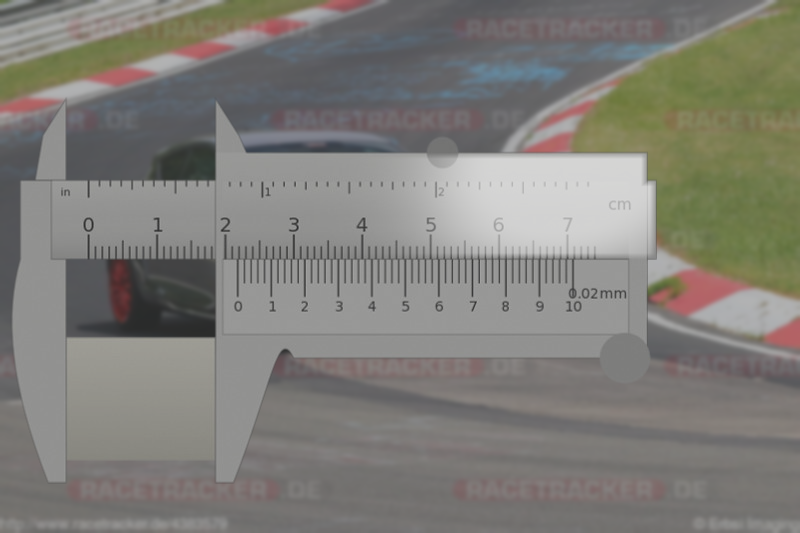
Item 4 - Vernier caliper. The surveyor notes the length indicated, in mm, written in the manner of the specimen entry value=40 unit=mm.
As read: value=21.8 unit=mm
